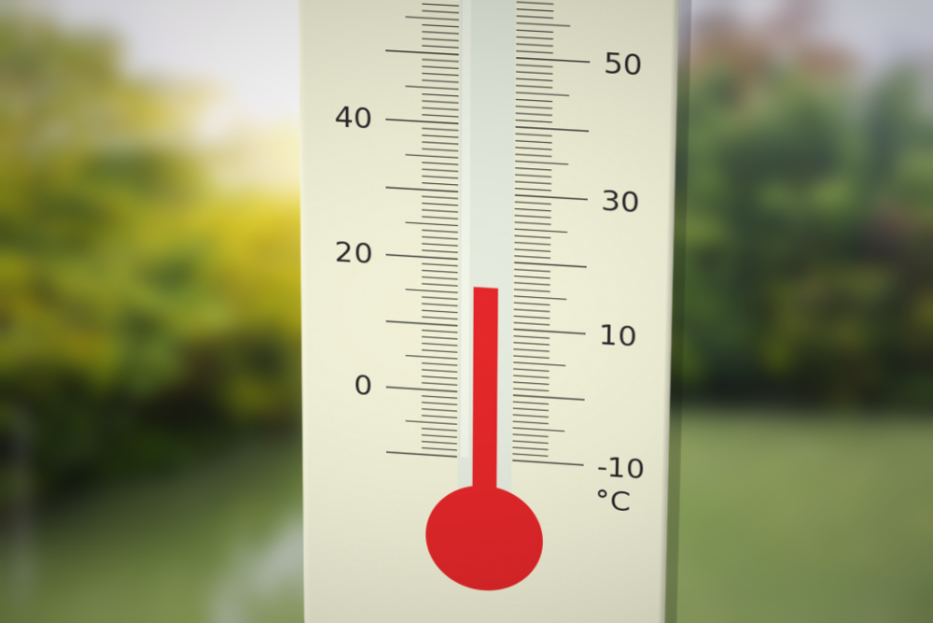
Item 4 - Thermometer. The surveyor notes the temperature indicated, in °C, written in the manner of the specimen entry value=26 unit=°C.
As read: value=16 unit=°C
